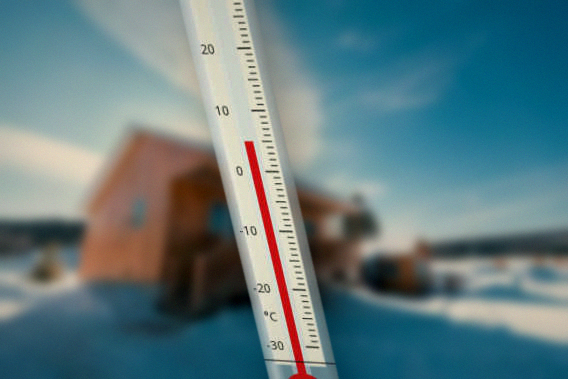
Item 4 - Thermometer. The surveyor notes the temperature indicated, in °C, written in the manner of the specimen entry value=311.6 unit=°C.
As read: value=5 unit=°C
